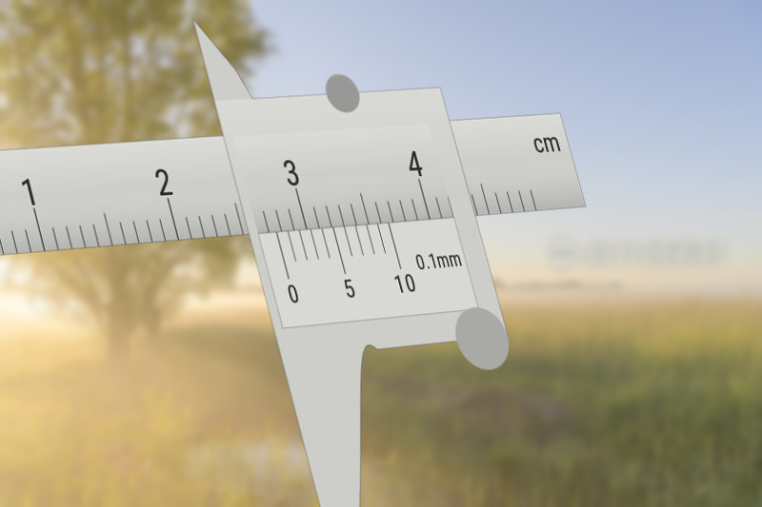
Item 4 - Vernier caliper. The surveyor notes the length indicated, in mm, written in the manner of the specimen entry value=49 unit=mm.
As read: value=27.6 unit=mm
